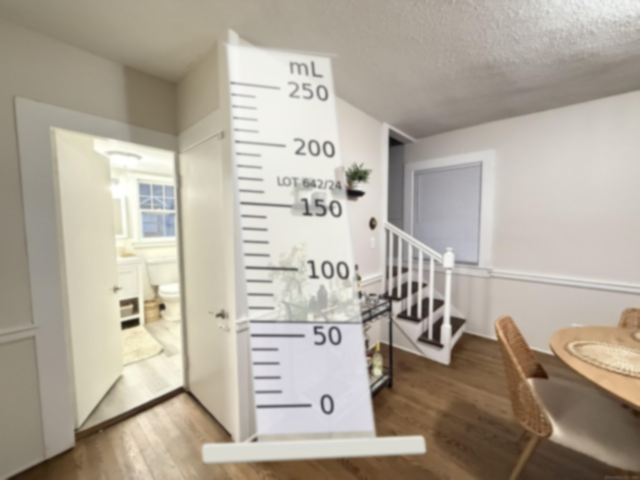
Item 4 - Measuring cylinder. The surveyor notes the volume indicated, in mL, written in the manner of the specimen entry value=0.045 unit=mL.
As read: value=60 unit=mL
